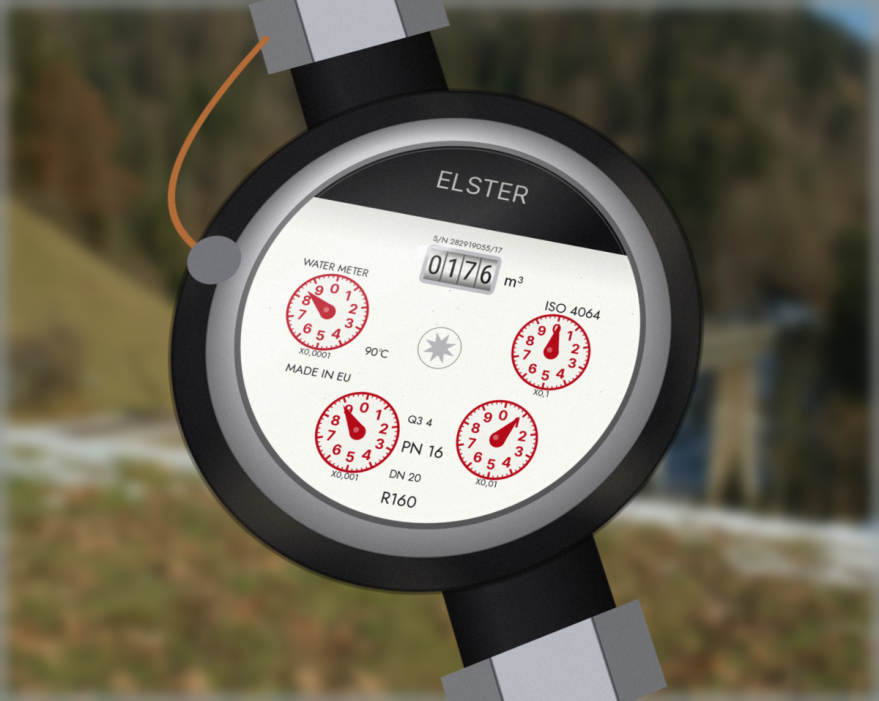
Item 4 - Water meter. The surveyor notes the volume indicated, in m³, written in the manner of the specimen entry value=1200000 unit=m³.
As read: value=176.0088 unit=m³
